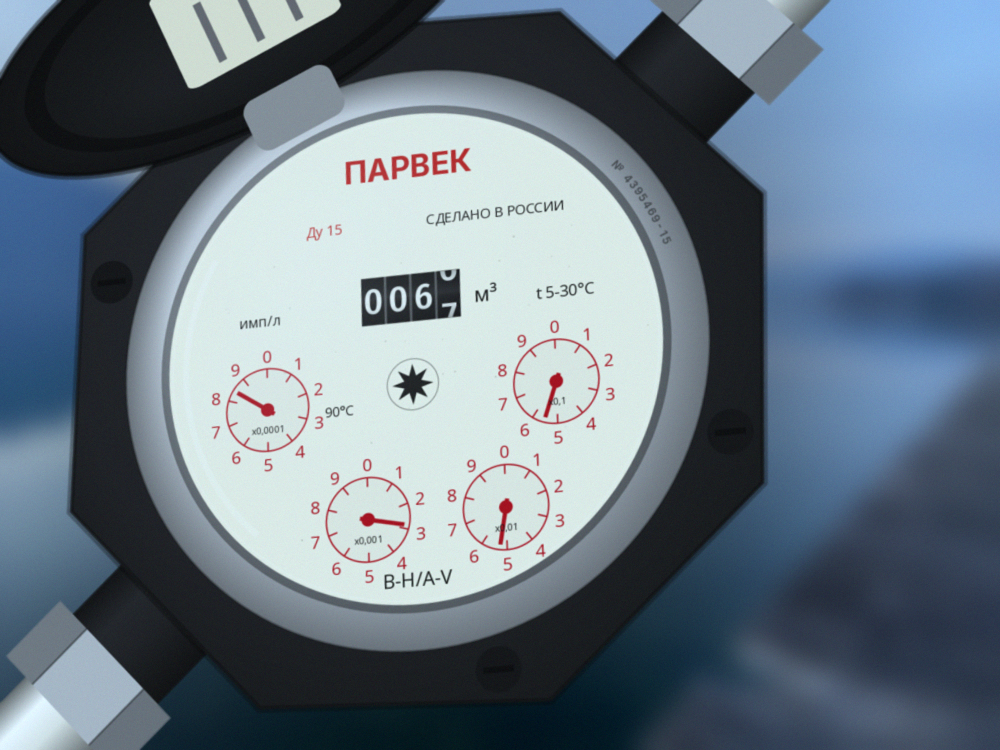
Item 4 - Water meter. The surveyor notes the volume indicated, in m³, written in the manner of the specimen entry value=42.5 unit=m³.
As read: value=66.5528 unit=m³
